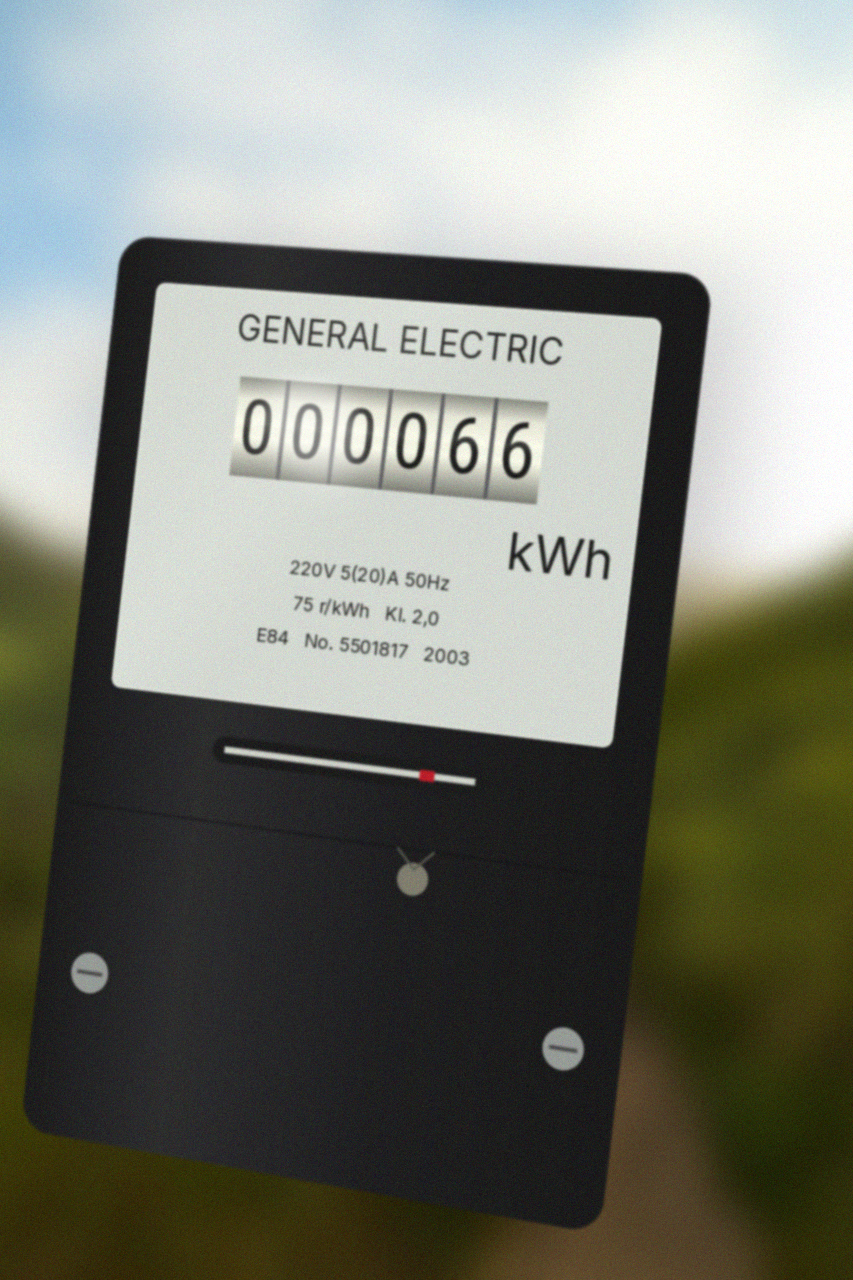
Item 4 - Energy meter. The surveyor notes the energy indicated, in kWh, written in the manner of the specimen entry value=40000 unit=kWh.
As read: value=66 unit=kWh
